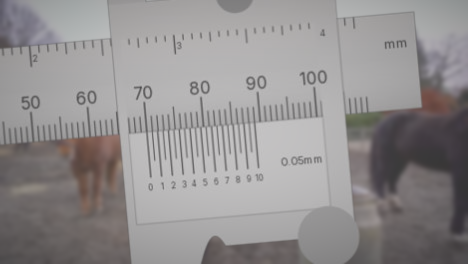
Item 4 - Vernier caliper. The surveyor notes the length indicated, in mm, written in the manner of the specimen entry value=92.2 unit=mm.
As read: value=70.0 unit=mm
